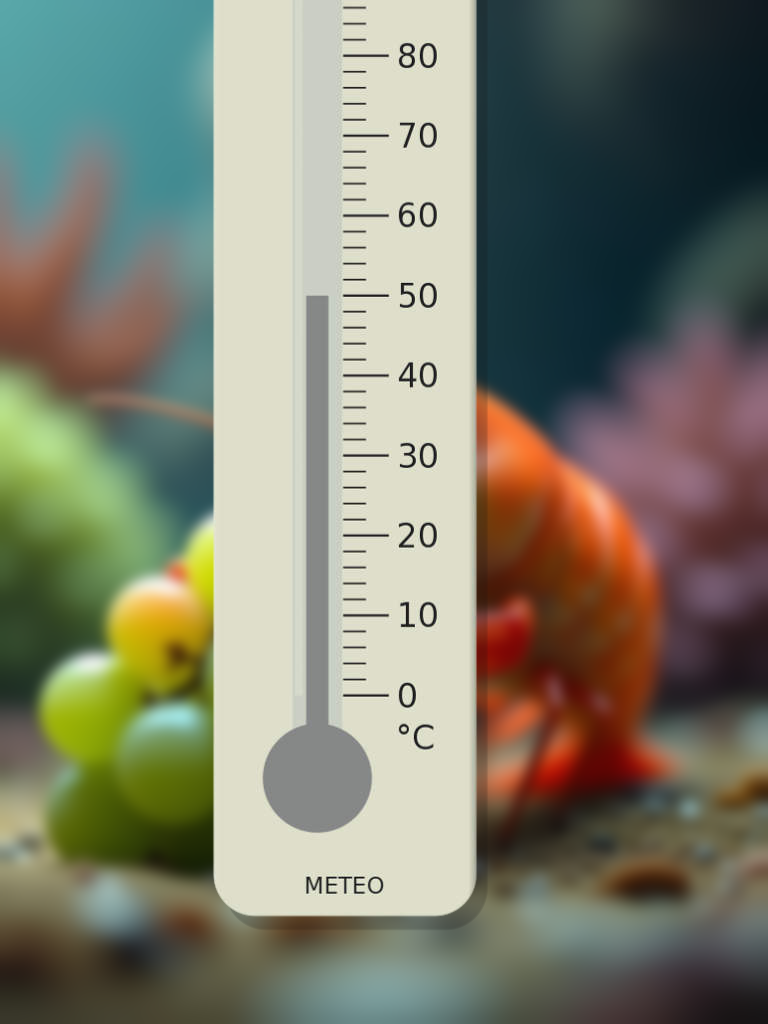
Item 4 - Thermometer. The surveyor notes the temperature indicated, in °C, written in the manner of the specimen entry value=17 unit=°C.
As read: value=50 unit=°C
